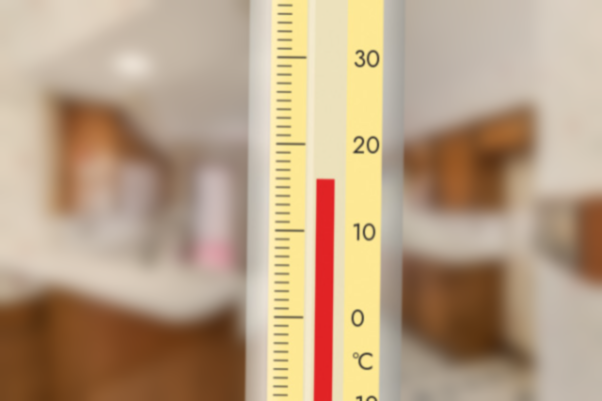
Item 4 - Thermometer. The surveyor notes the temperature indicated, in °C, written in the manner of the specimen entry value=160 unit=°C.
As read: value=16 unit=°C
